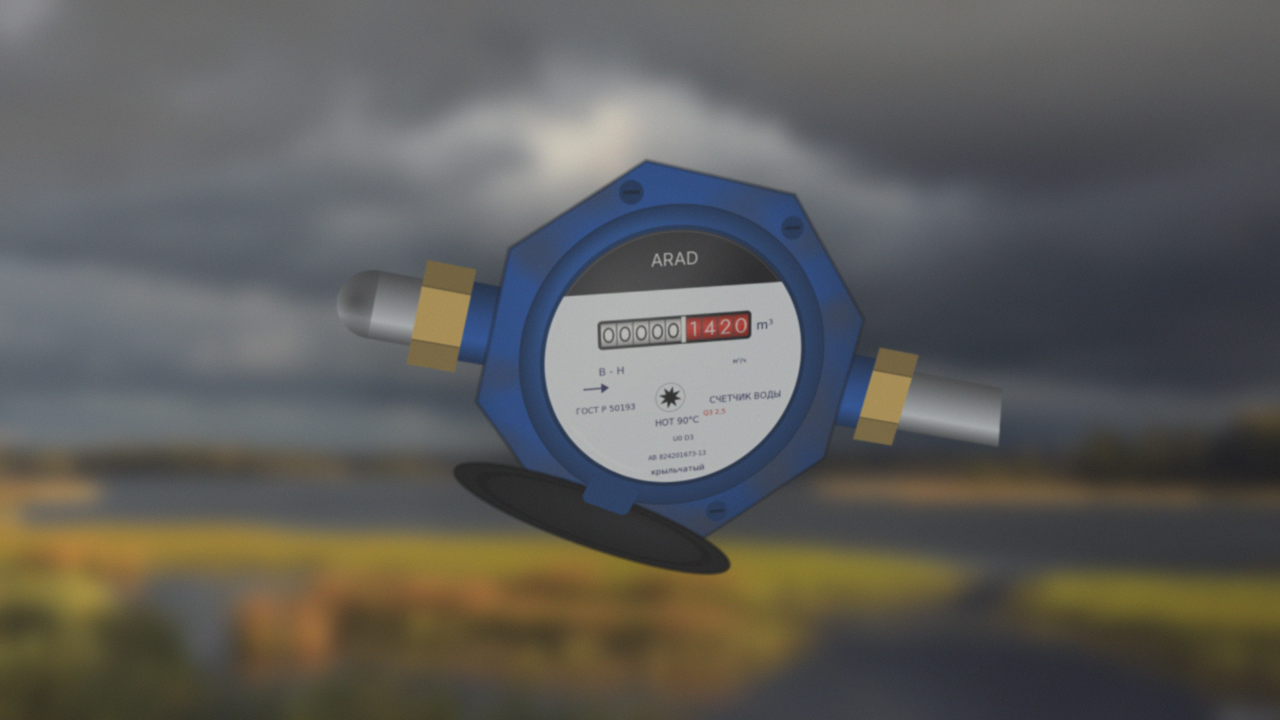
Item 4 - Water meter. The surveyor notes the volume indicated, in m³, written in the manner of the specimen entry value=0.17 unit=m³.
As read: value=0.1420 unit=m³
